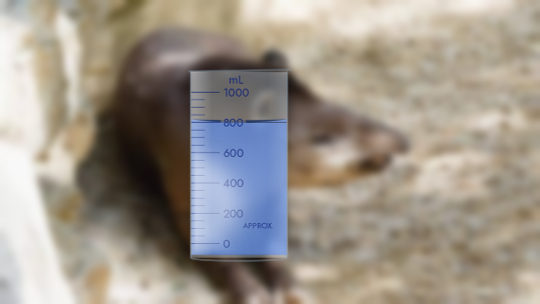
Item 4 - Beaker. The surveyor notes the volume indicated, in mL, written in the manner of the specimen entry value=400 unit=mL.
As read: value=800 unit=mL
